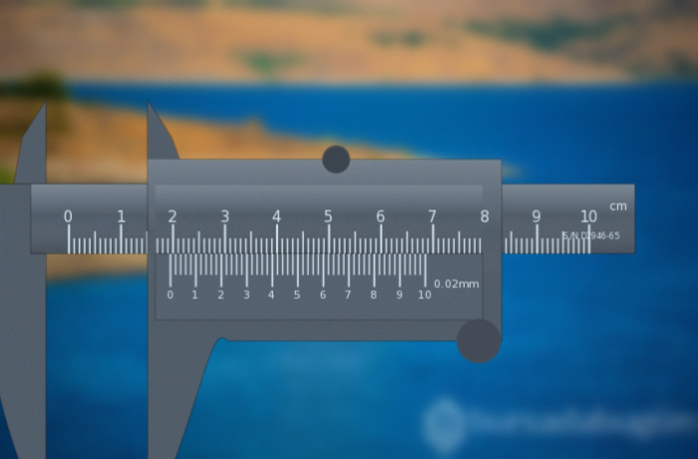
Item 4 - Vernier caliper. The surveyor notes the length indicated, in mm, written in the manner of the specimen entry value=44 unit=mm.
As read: value=19.5 unit=mm
